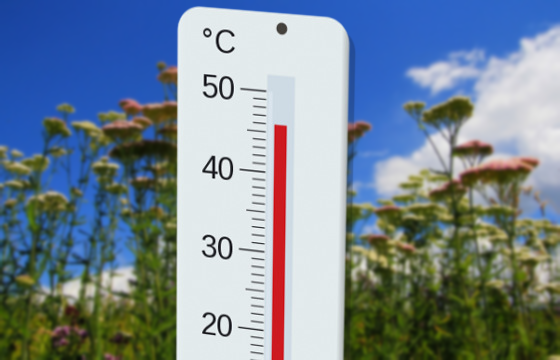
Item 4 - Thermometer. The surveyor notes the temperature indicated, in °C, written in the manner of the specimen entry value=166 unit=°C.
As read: value=46 unit=°C
